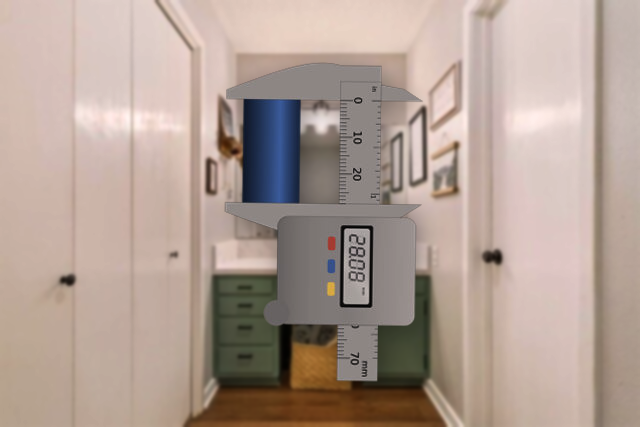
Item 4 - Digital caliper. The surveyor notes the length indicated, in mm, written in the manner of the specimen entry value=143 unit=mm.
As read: value=28.08 unit=mm
